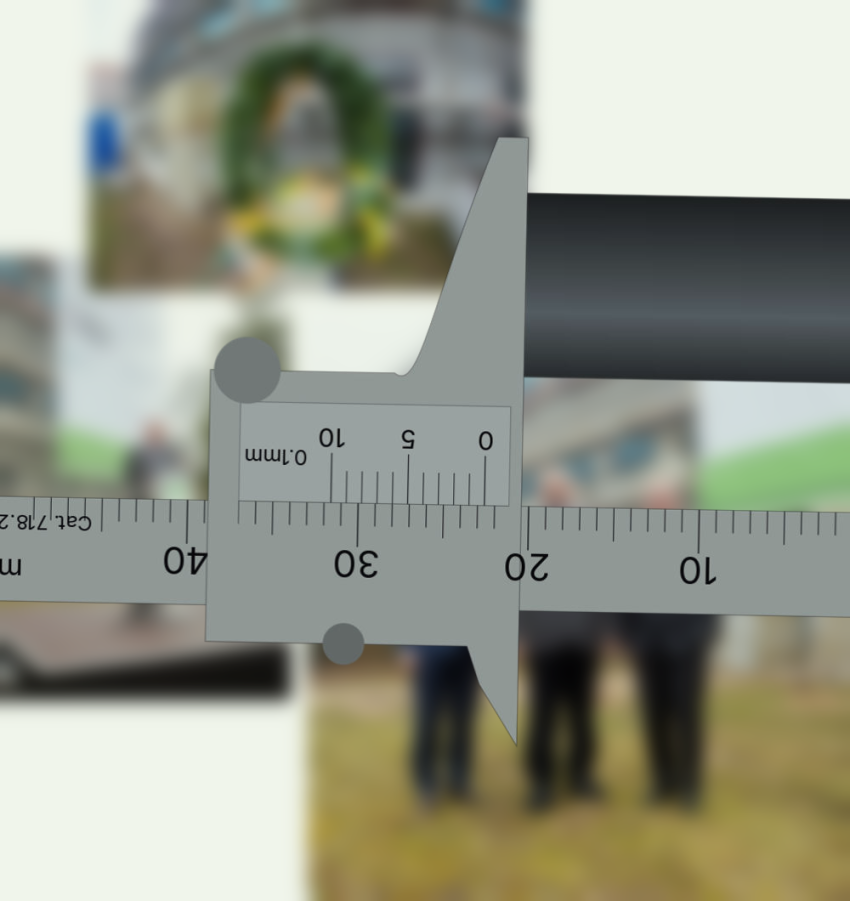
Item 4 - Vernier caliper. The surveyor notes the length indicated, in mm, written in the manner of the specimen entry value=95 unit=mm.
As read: value=22.6 unit=mm
